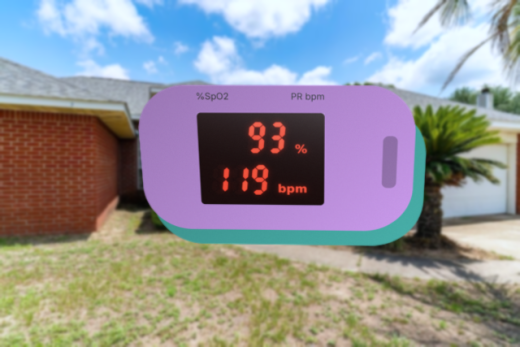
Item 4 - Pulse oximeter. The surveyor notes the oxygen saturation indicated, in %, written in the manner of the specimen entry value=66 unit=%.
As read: value=93 unit=%
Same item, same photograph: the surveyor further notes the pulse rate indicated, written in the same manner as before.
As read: value=119 unit=bpm
